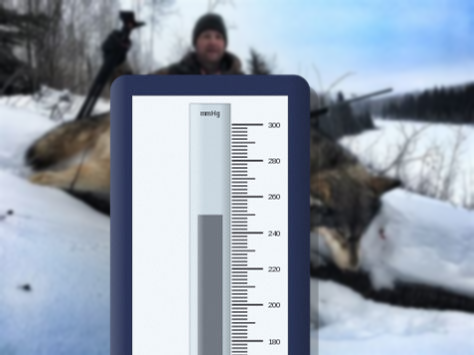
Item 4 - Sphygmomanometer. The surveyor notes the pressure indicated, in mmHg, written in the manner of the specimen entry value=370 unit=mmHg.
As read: value=250 unit=mmHg
